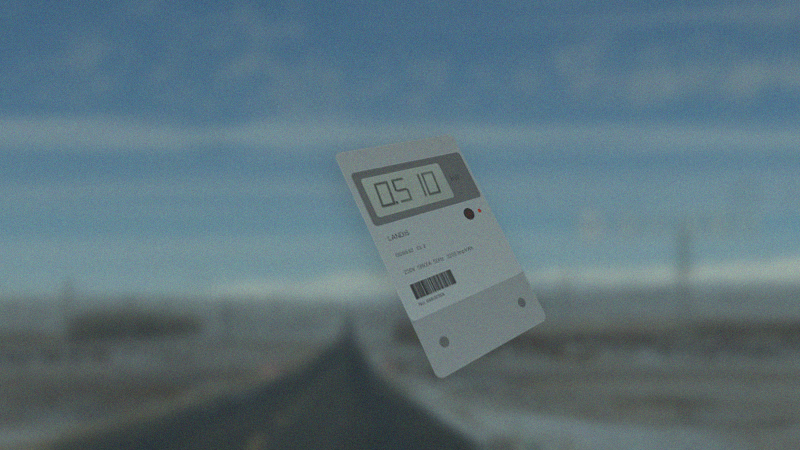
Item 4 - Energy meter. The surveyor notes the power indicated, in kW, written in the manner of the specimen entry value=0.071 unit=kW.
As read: value=0.510 unit=kW
